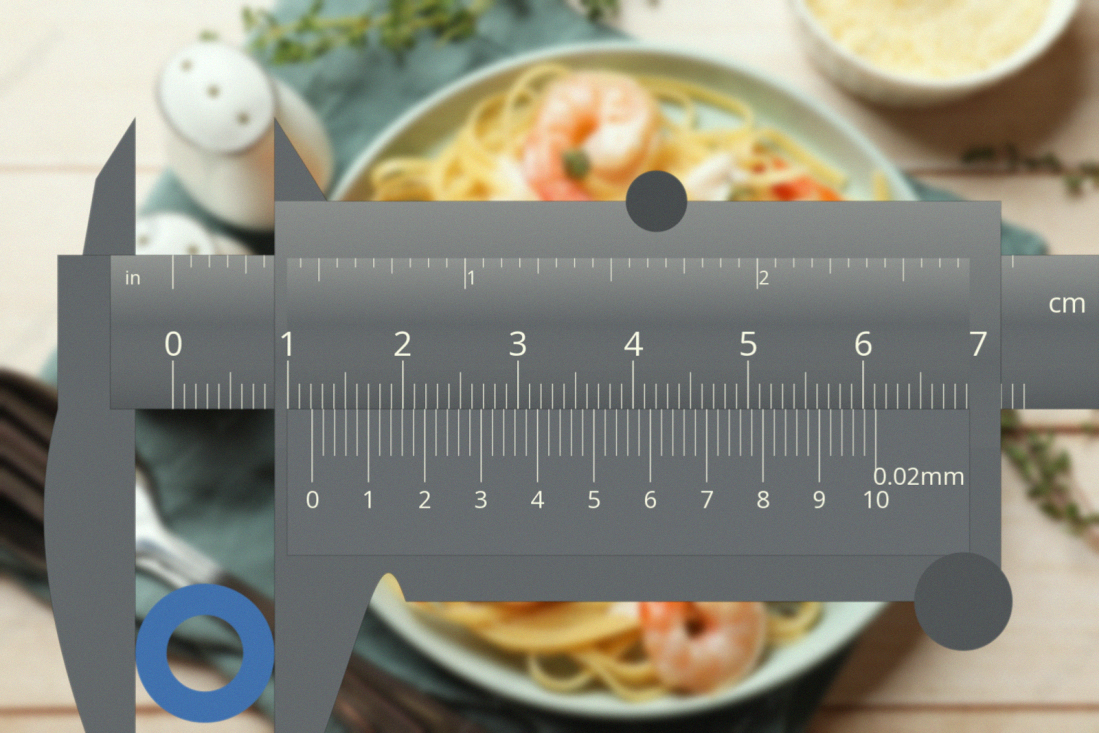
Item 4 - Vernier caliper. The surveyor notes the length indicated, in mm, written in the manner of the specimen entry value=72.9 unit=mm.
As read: value=12.1 unit=mm
